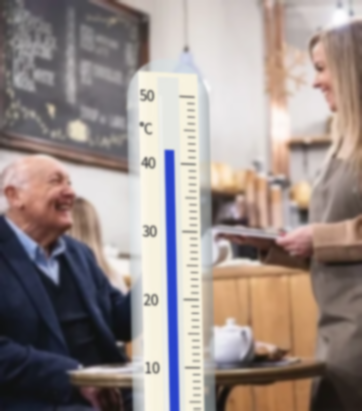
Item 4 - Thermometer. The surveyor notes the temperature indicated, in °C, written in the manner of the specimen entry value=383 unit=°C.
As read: value=42 unit=°C
